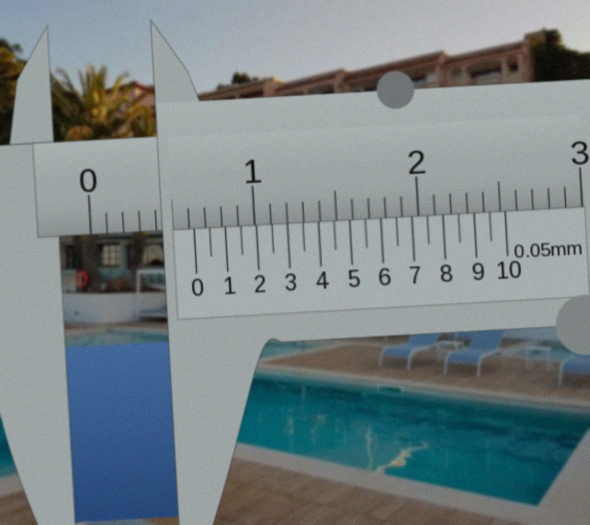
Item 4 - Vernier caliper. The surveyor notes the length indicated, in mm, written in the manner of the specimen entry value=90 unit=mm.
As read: value=6.3 unit=mm
